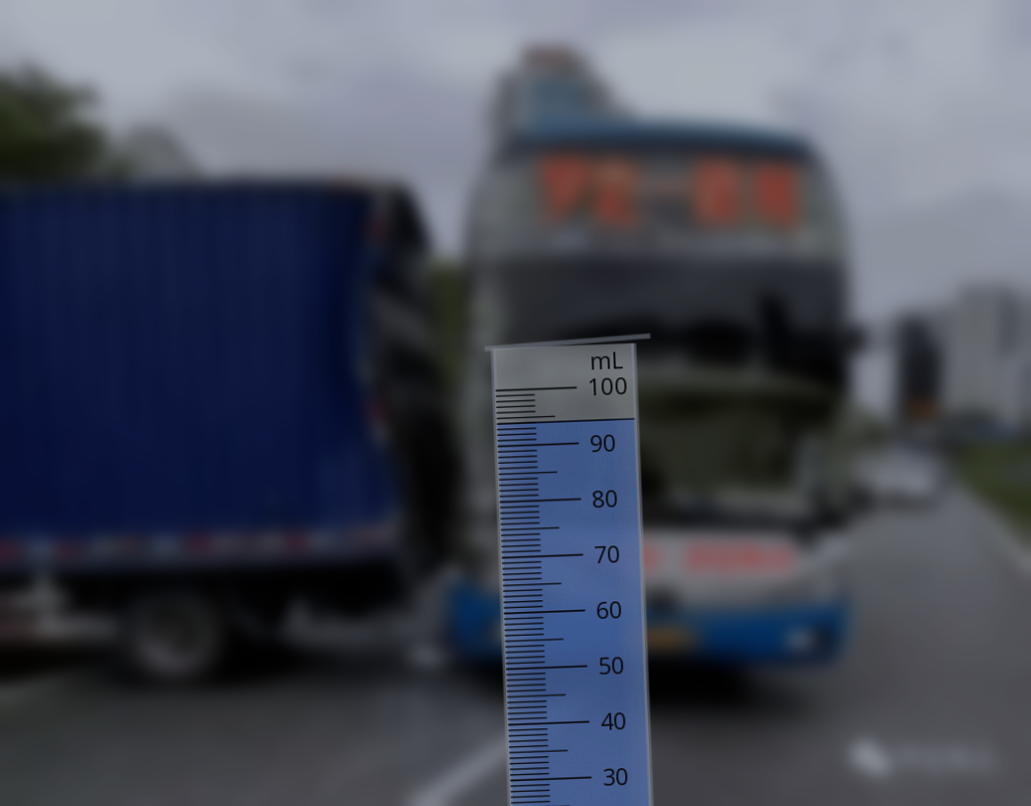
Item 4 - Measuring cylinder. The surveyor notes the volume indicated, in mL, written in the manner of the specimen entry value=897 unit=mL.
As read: value=94 unit=mL
